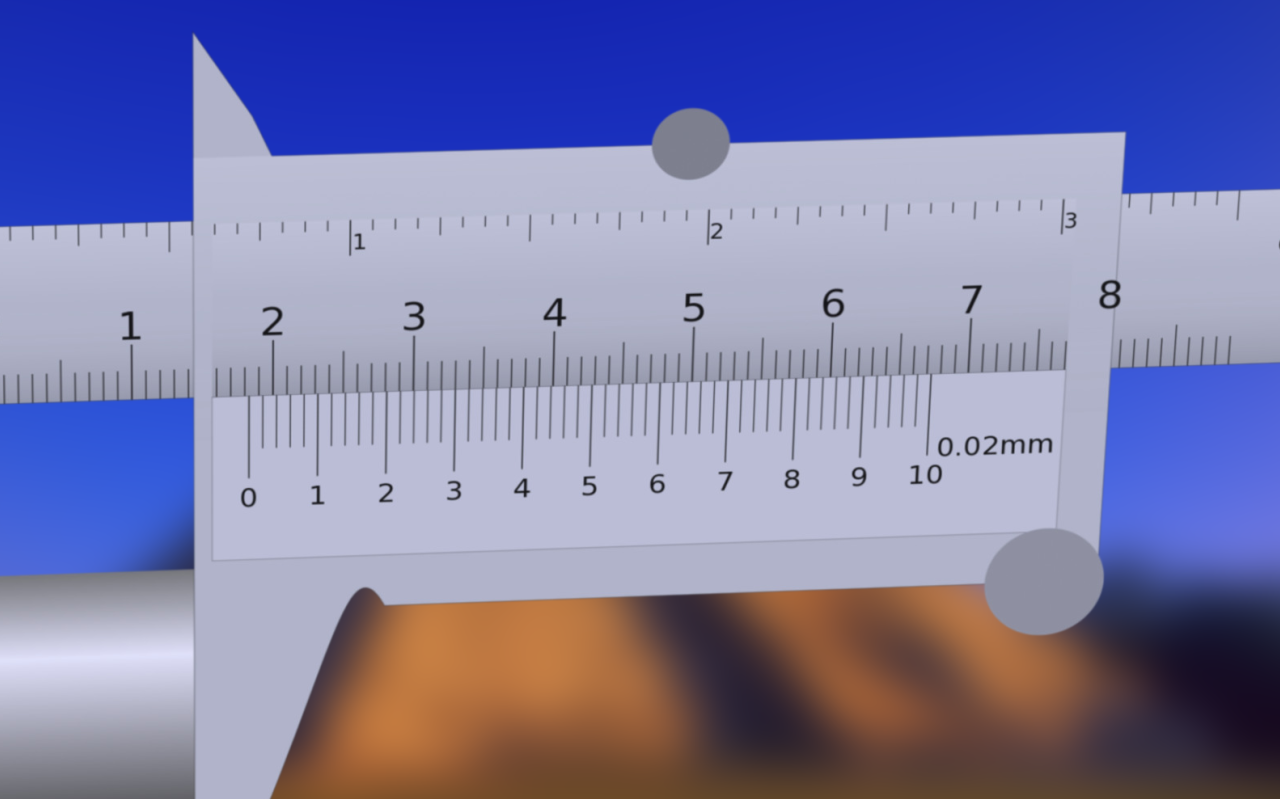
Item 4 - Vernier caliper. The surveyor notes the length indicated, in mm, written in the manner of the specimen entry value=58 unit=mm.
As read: value=18.3 unit=mm
